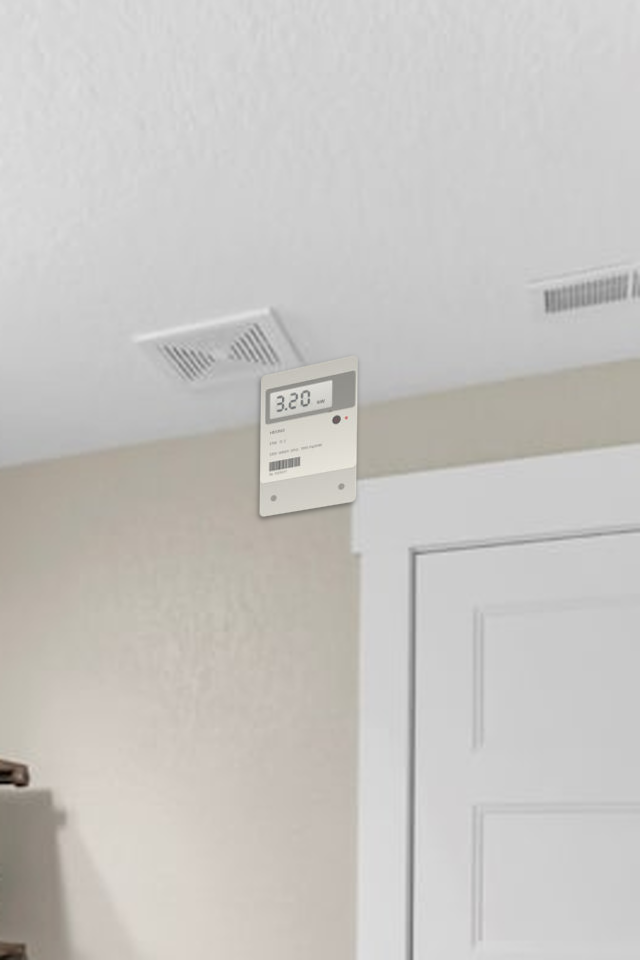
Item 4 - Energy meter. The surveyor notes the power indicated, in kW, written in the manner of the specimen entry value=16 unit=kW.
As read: value=3.20 unit=kW
